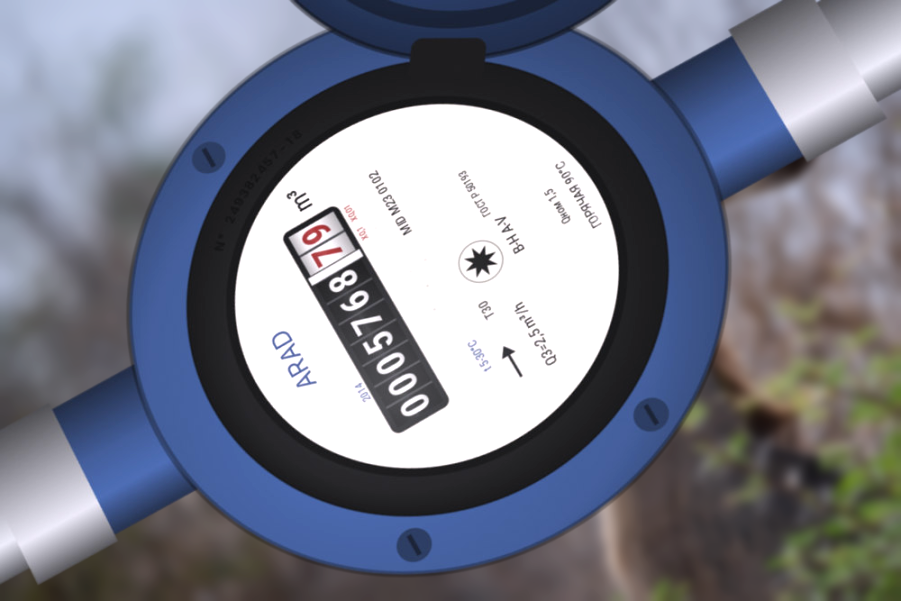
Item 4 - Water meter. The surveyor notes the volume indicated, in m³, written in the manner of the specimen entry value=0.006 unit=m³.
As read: value=5768.79 unit=m³
